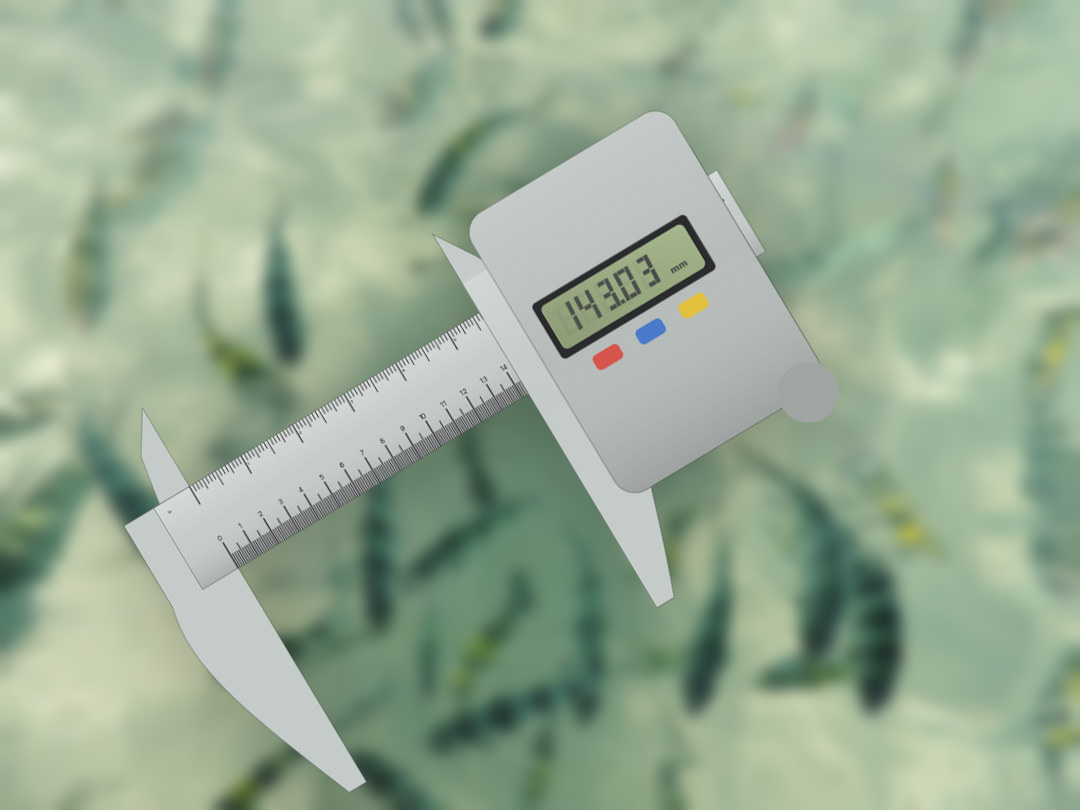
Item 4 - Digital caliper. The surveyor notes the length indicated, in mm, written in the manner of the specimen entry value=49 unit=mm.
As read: value=143.03 unit=mm
